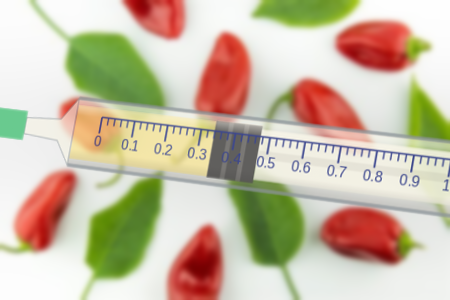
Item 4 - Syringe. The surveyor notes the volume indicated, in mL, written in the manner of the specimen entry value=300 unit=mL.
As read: value=0.34 unit=mL
